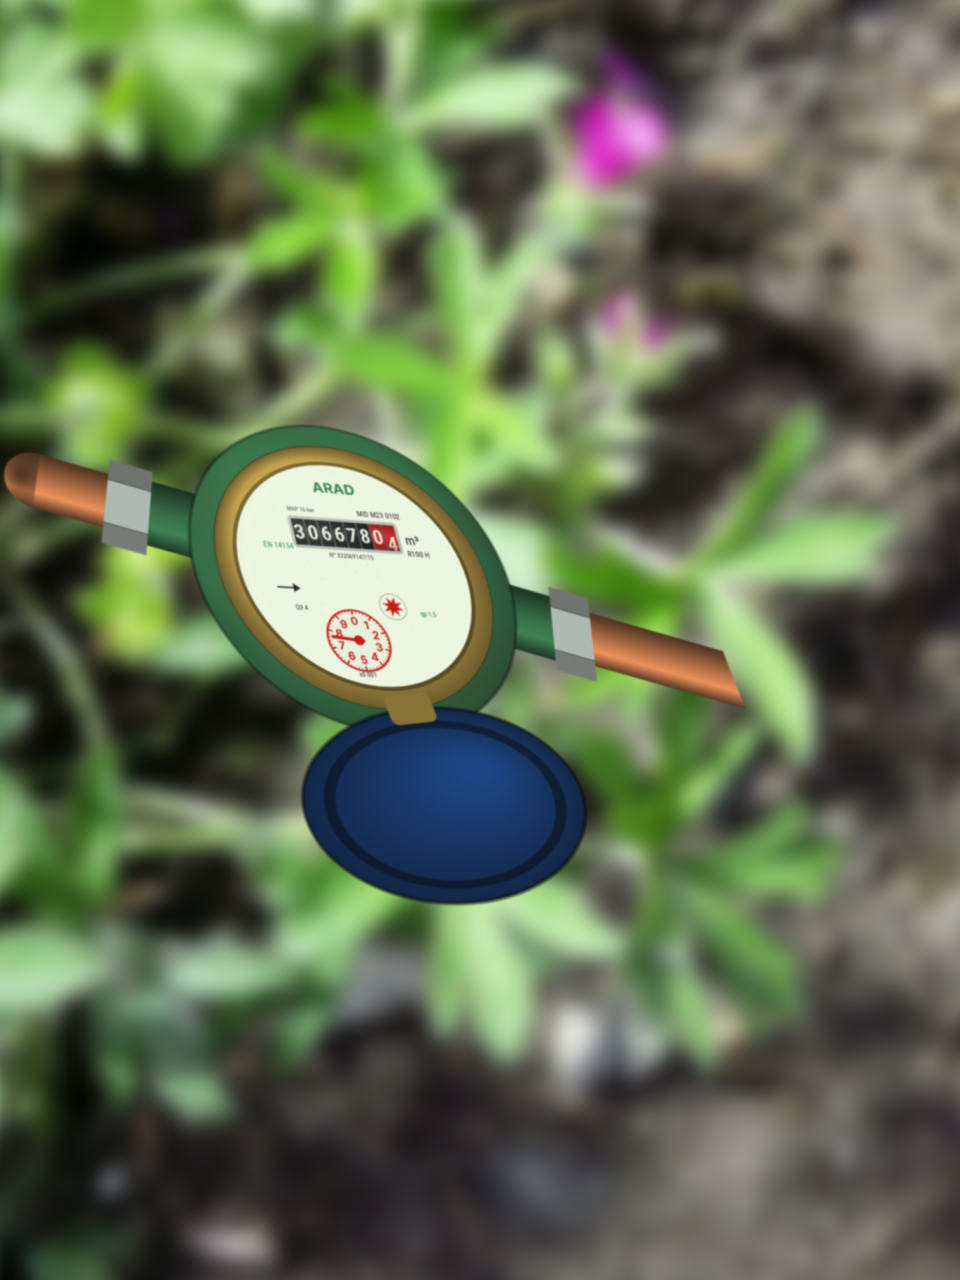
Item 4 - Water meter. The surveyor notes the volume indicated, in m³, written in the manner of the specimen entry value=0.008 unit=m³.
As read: value=306678.037 unit=m³
